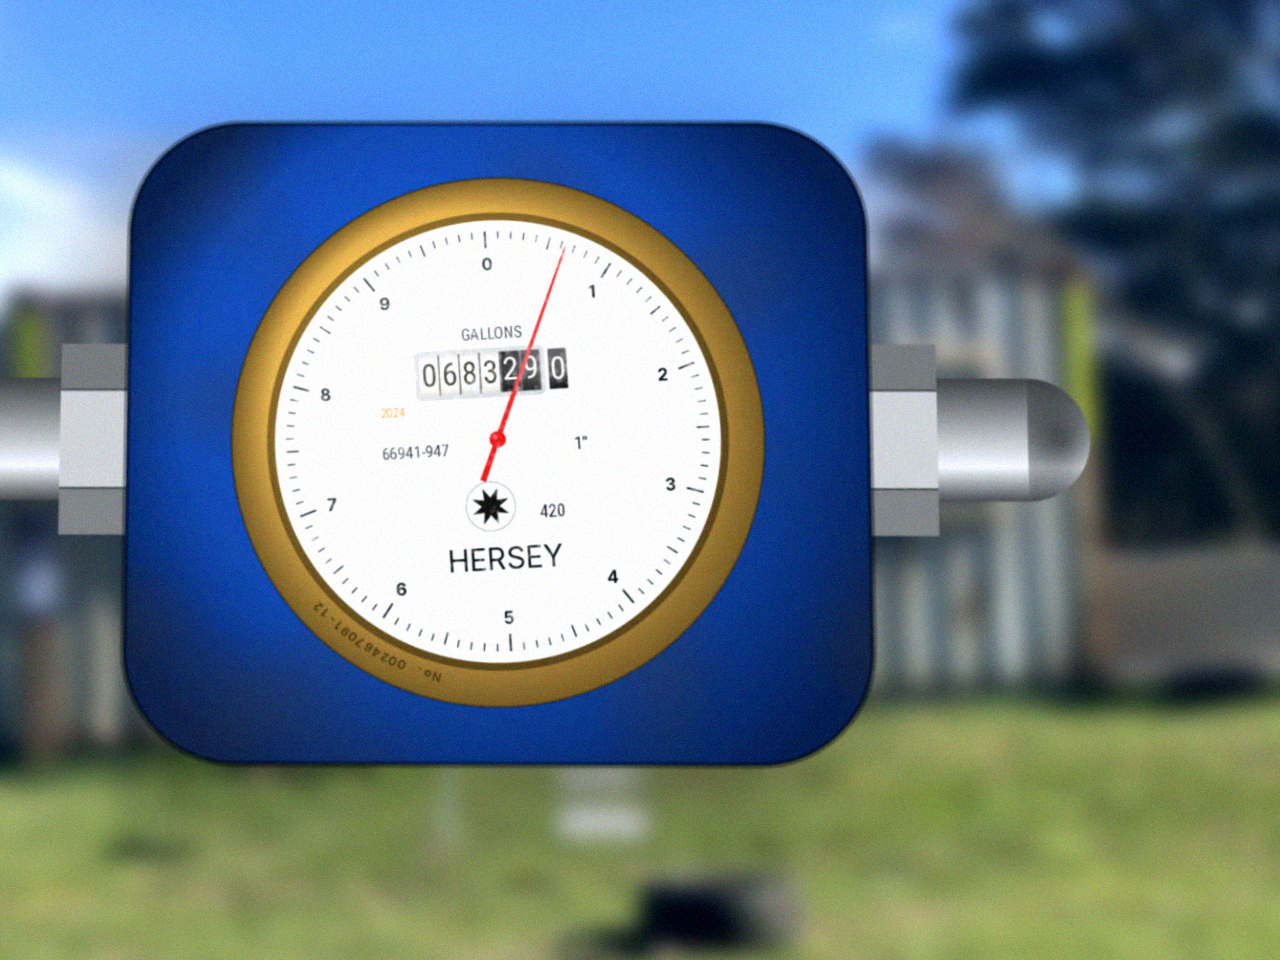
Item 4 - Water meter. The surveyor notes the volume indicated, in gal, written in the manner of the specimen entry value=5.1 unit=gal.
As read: value=683290.6 unit=gal
